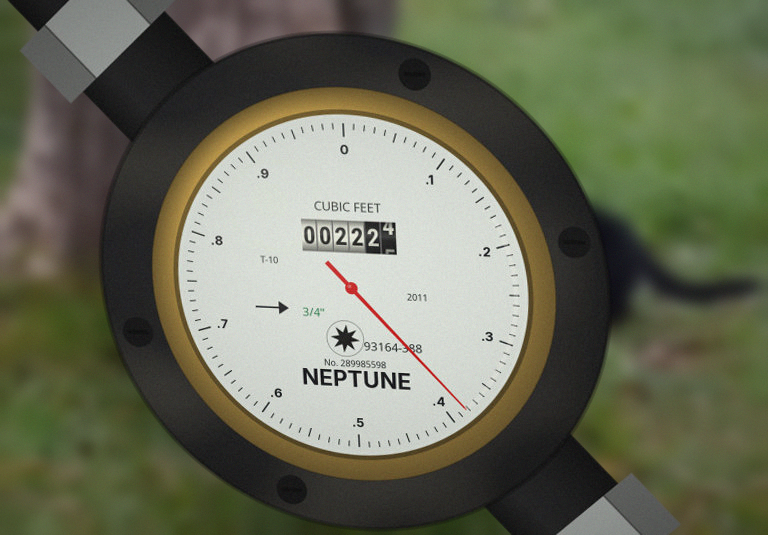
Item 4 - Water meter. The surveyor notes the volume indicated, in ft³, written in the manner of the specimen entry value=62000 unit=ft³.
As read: value=2224.38 unit=ft³
